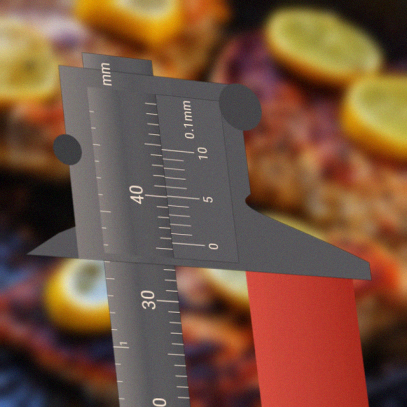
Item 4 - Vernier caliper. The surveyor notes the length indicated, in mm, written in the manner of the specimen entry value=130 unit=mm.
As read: value=35.6 unit=mm
